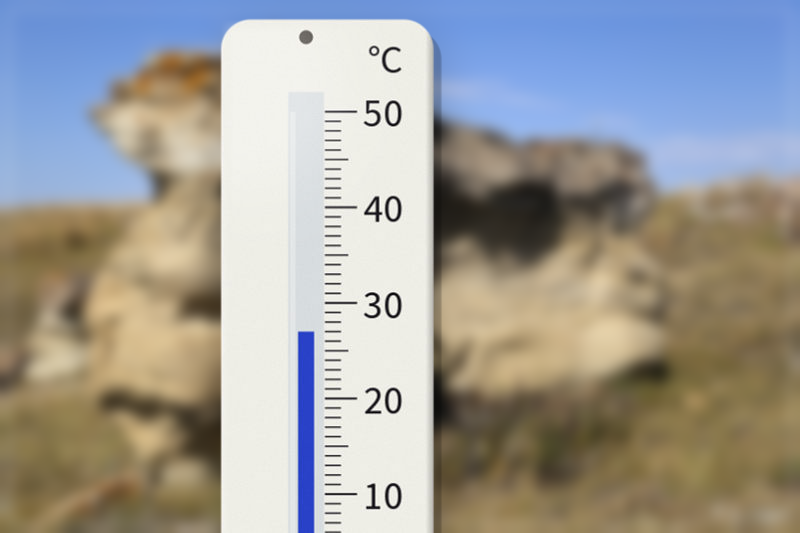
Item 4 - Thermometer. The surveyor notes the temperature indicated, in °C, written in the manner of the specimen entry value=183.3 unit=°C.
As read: value=27 unit=°C
